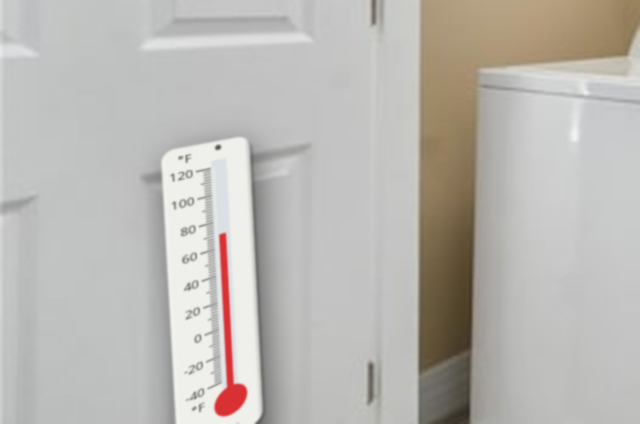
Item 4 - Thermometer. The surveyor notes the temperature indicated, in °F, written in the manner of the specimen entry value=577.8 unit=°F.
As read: value=70 unit=°F
